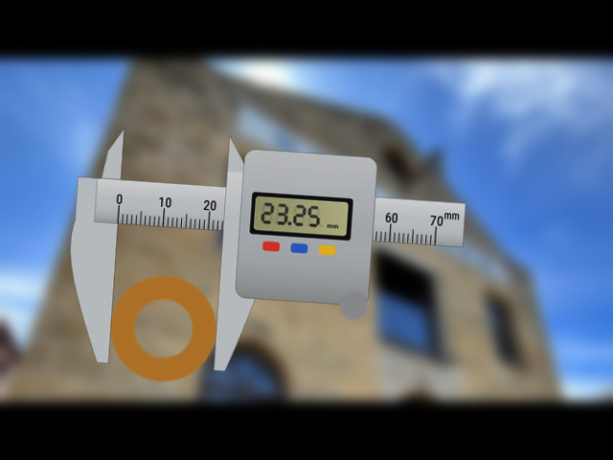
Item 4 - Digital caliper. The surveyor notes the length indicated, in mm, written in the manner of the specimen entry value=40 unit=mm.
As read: value=23.25 unit=mm
